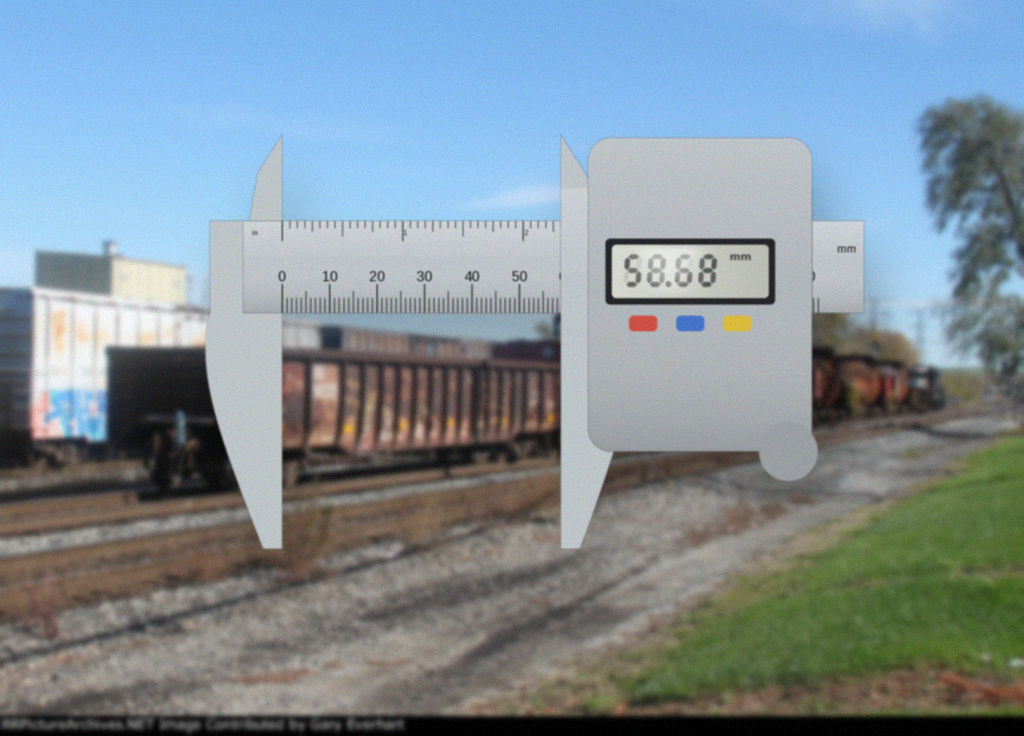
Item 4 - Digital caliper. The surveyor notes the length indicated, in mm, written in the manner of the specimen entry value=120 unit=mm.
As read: value=58.68 unit=mm
